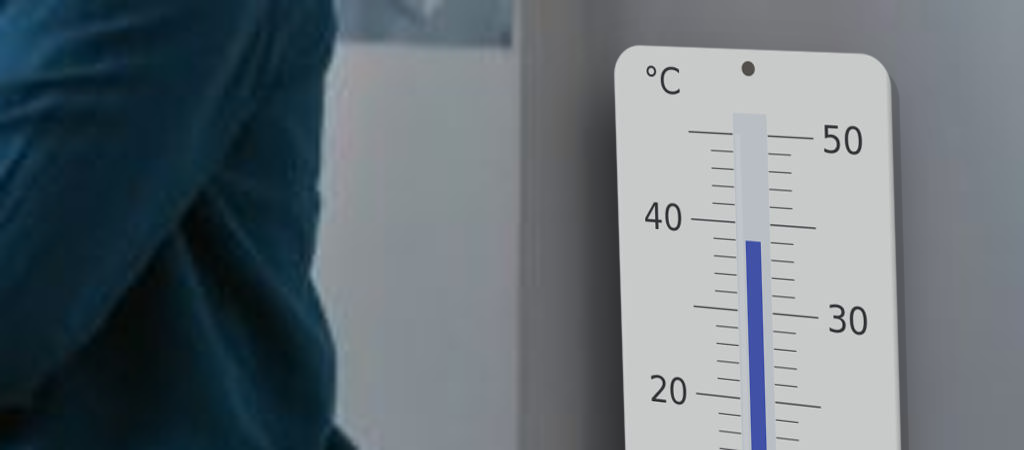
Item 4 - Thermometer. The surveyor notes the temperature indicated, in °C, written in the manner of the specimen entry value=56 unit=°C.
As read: value=38 unit=°C
